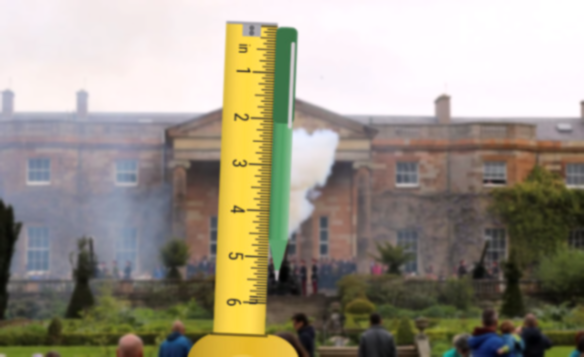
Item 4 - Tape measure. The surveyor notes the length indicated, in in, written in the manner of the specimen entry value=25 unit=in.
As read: value=5.5 unit=in
